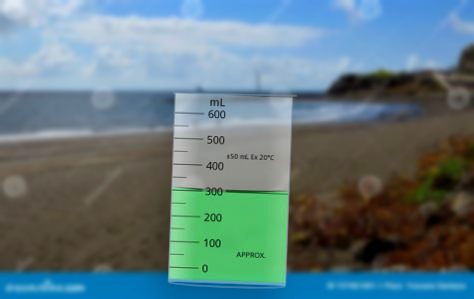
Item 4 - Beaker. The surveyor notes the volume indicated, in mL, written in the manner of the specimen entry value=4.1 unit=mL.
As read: value=300 unit=mL
